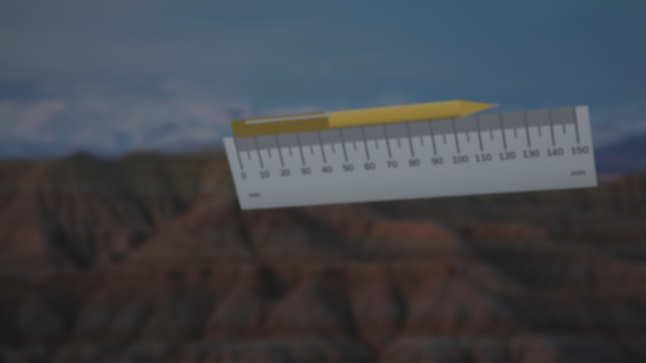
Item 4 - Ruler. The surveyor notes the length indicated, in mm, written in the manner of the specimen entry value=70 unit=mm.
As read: value=120 unit=mm
